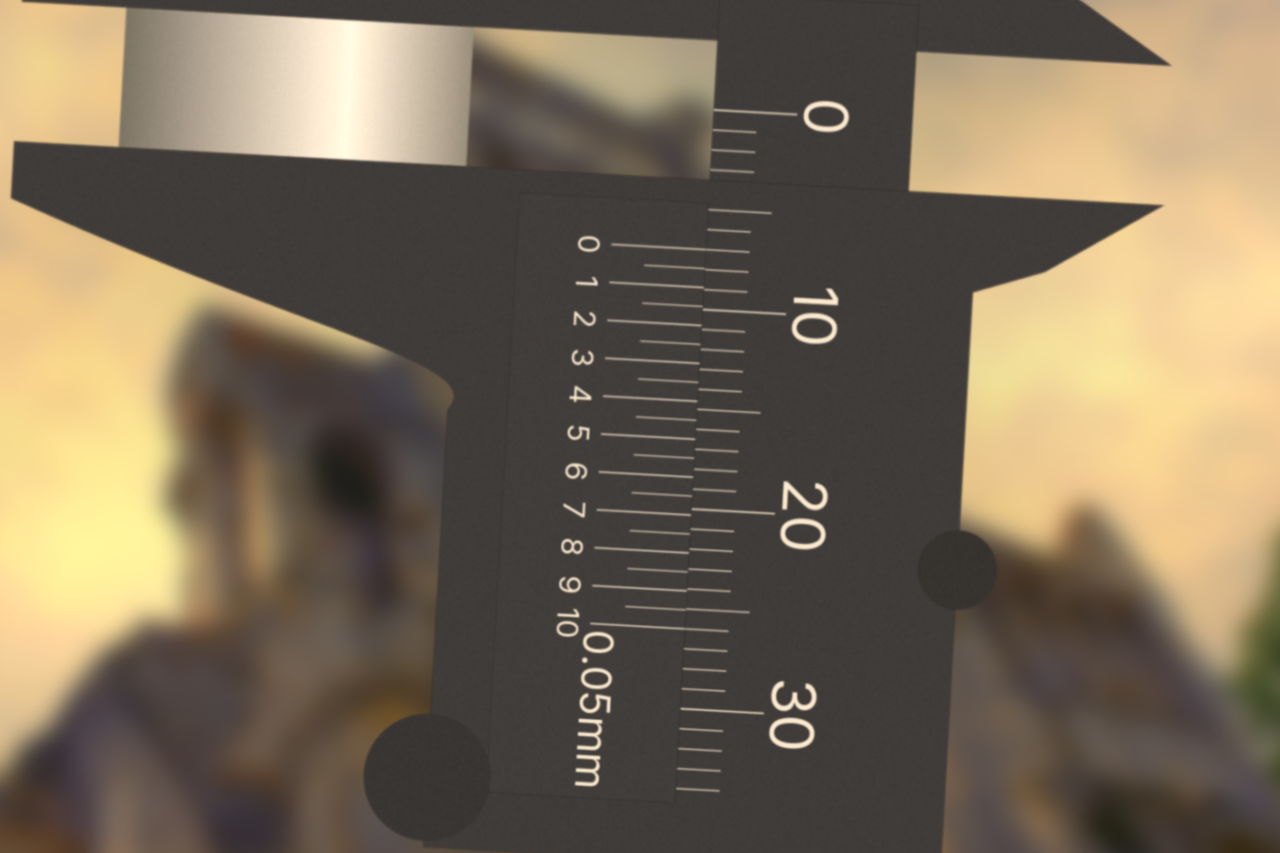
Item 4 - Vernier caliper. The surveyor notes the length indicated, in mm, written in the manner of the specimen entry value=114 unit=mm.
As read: value=7.0 unit=mm
